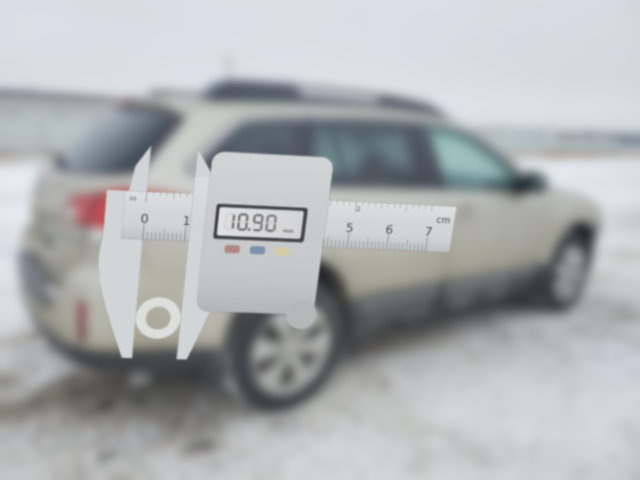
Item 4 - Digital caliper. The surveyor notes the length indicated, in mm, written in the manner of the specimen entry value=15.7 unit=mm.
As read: value=10.90 unit=mm
